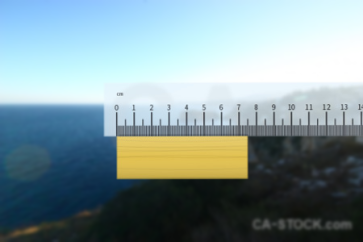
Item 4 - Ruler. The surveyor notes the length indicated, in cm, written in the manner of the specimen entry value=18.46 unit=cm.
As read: value=7.5 unit=cm
